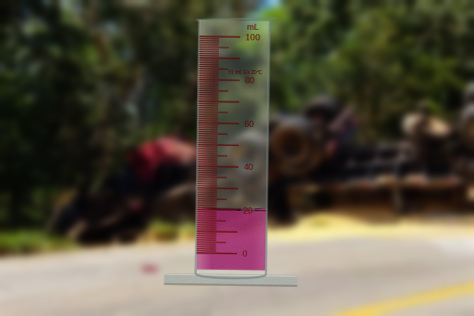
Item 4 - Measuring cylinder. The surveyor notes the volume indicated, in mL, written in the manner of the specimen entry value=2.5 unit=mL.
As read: value=20 unit=mL
